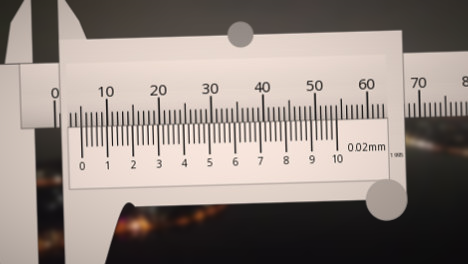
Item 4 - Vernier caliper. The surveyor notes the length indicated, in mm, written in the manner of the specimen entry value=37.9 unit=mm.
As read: value=5.0 unit=mm
